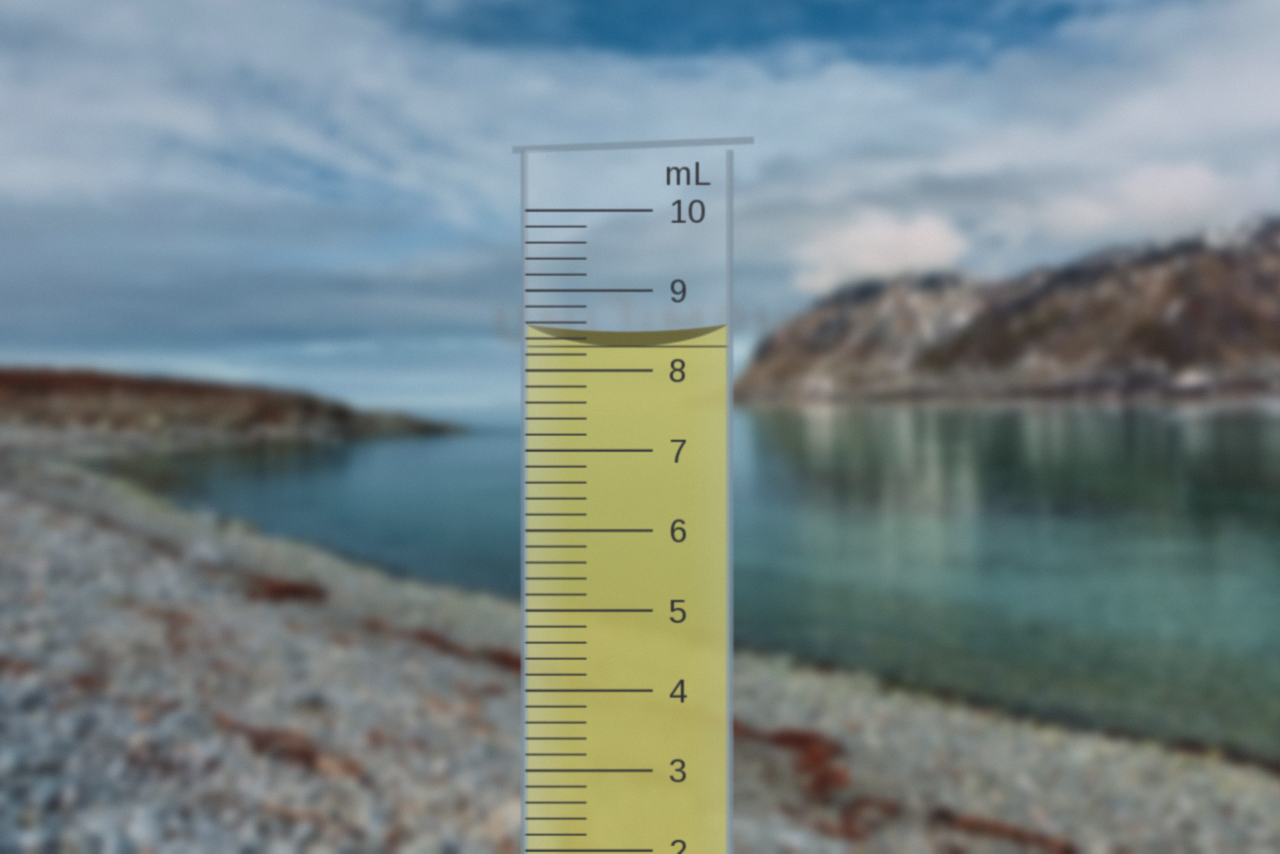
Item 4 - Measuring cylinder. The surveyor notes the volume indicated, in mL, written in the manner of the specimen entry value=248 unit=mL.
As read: value=8.3 unit=mL
